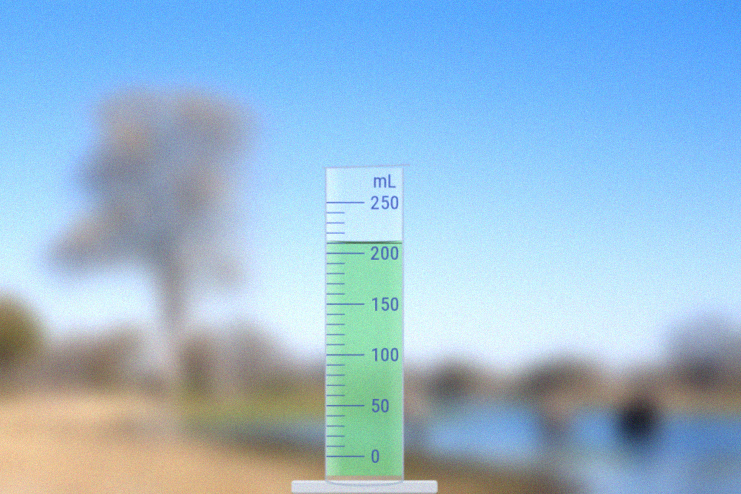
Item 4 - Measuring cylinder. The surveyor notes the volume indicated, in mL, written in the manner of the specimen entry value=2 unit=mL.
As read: value=210 unit=mL
